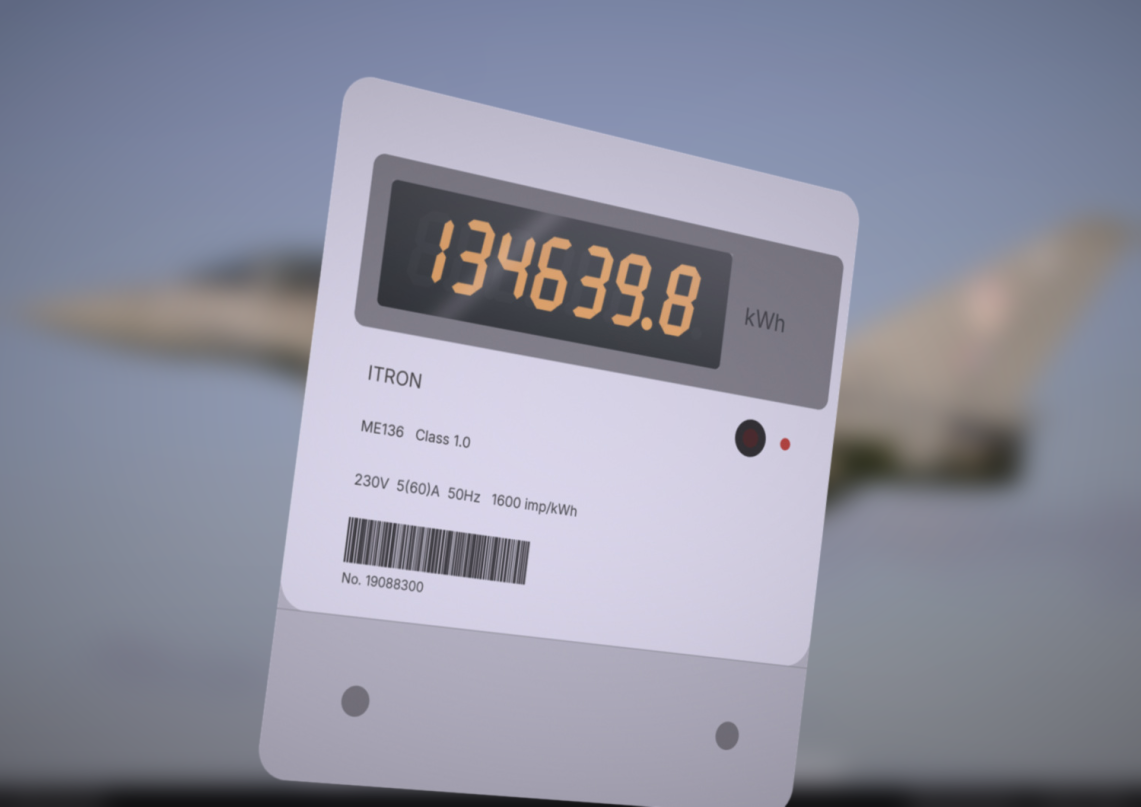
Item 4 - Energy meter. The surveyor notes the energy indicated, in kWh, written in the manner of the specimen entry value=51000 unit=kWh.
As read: value=134639.8 unit=kWh
